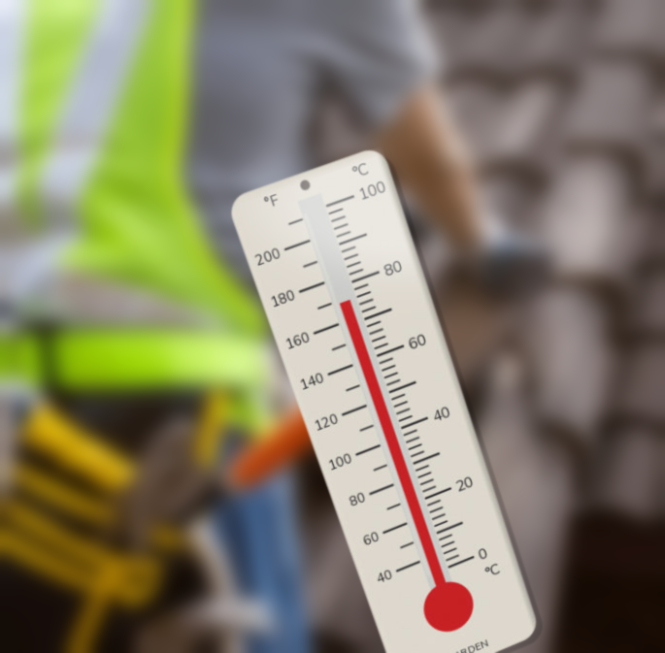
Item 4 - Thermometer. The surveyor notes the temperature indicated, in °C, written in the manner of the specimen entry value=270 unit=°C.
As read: value=76 unit=°C
